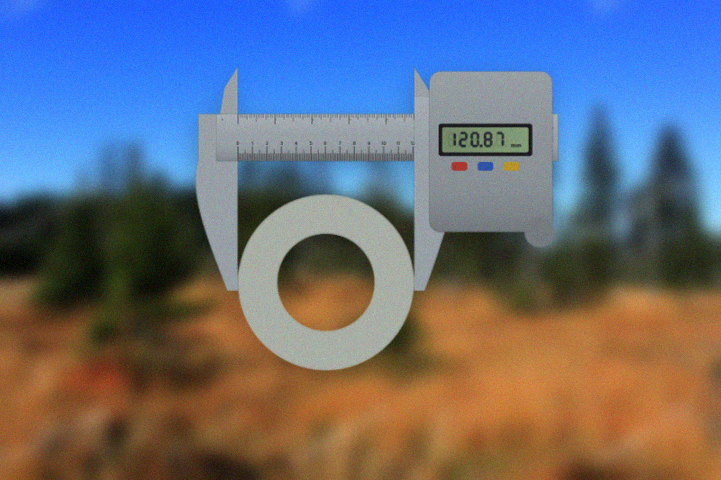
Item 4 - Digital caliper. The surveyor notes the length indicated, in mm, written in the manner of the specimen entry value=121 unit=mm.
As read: value=120.87 unit=mm
